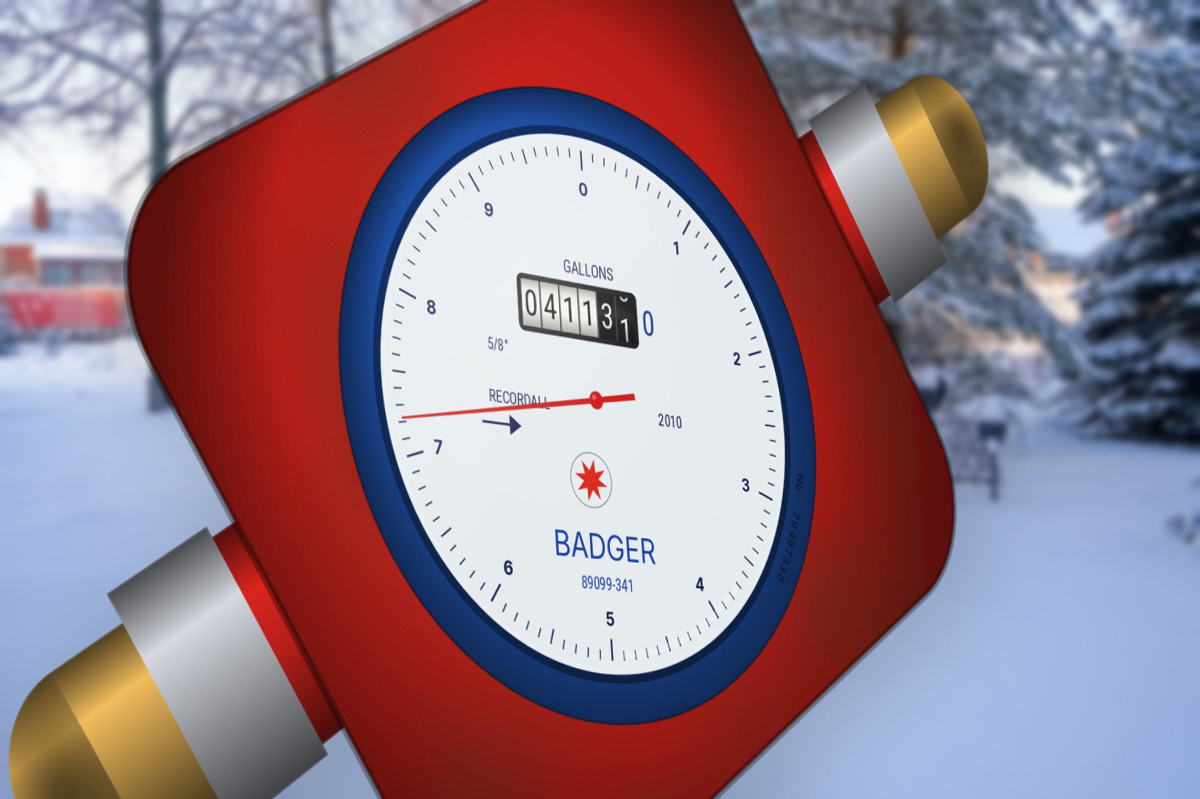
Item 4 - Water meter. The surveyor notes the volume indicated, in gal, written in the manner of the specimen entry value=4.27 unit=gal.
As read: value=411307.2 unit=gal
